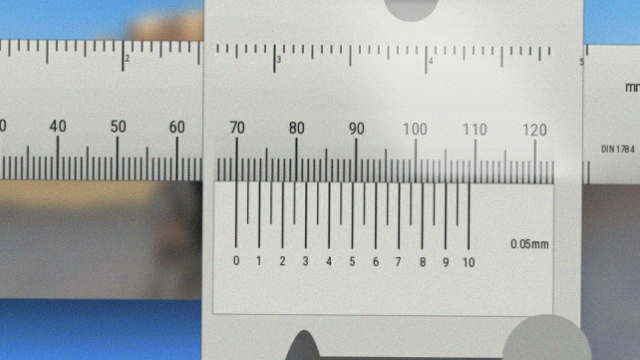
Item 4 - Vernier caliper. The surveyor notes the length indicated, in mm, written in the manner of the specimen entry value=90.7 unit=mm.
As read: value=70.0 unit=mm
